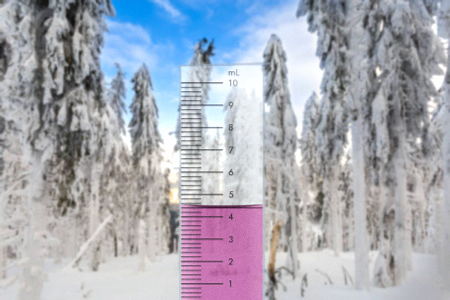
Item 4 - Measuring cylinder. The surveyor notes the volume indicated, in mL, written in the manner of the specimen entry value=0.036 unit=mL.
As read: value=4.4 unit=mL
